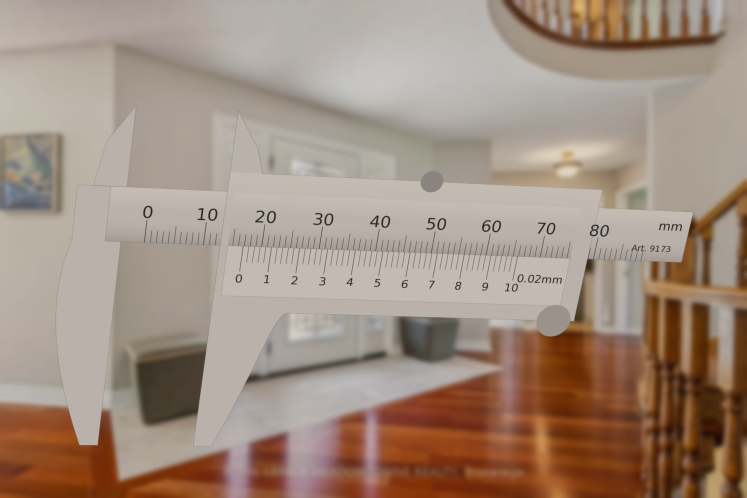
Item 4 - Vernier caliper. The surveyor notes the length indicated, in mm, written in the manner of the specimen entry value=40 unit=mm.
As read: value=16.8 unit=mm
